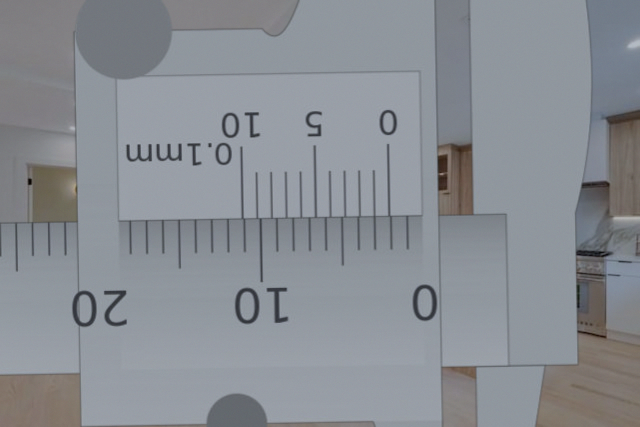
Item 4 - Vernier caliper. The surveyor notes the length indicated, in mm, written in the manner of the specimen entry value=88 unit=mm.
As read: value=2.1 unit=mm
